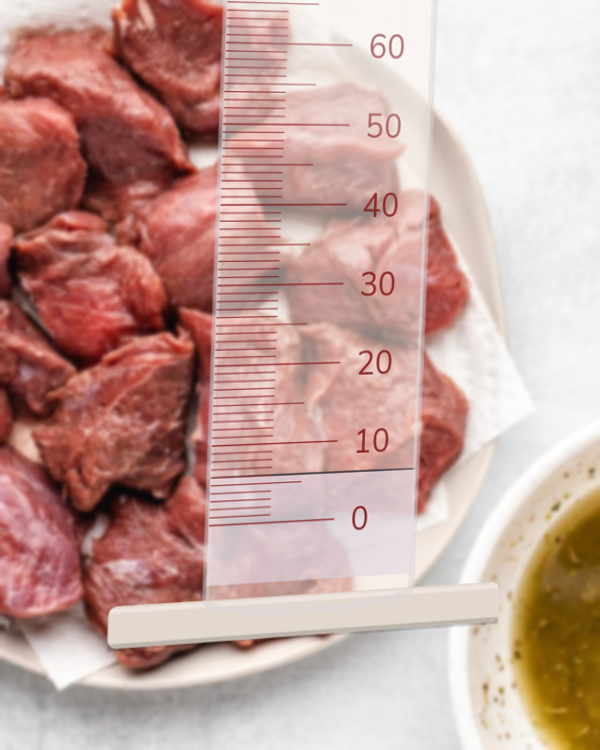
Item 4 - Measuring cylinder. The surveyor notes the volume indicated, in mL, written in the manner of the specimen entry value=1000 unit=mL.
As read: value=6 unit=mL
